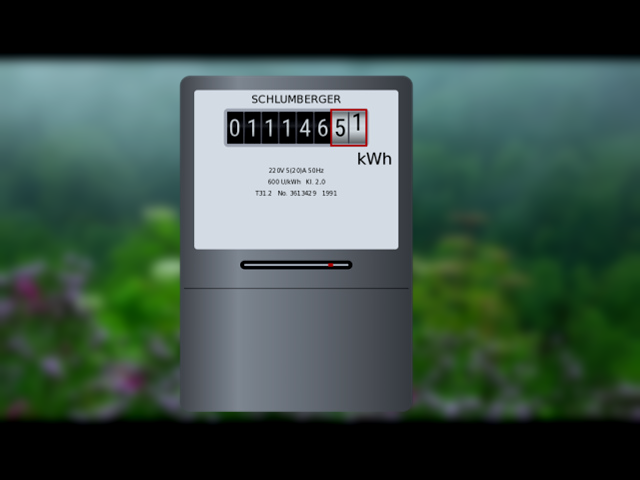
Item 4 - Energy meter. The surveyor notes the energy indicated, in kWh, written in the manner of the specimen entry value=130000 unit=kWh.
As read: value=11146.51 unit=kWh
